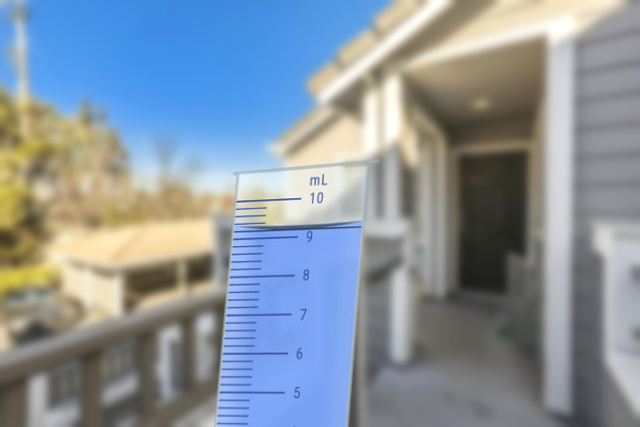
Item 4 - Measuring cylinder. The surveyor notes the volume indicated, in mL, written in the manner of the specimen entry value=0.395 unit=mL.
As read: value=9.2 unit=mL
